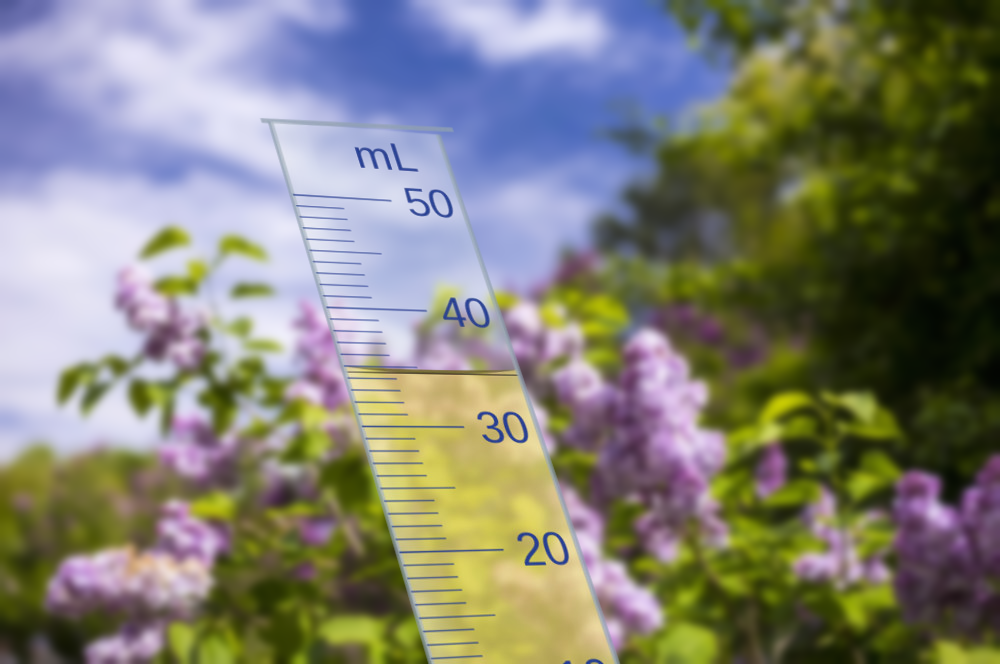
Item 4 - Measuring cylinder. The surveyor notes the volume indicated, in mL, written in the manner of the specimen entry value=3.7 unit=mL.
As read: value=34.5 unit=mL
